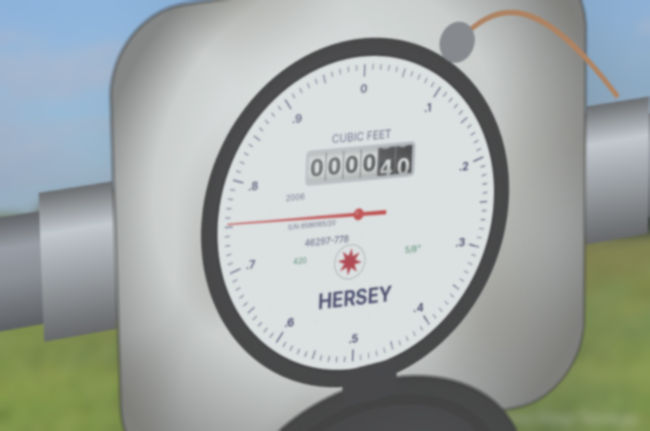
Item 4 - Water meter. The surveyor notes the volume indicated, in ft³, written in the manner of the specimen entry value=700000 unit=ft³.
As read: value=39.75 unit=ft³
